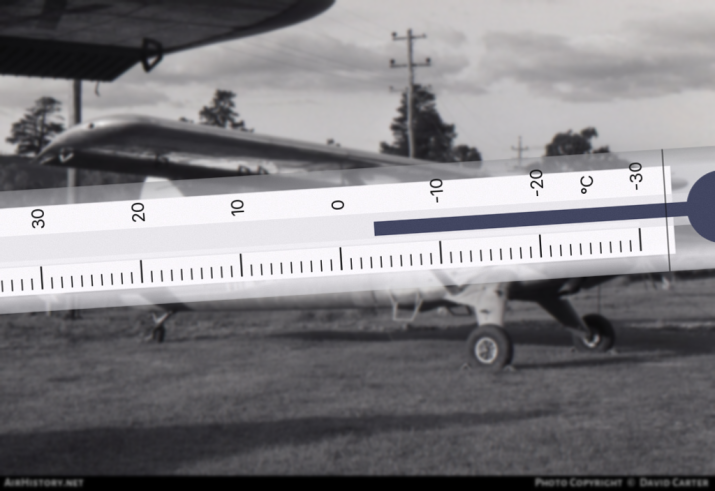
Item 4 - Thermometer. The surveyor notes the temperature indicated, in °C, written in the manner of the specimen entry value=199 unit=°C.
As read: value=-3.5 unit=°C
